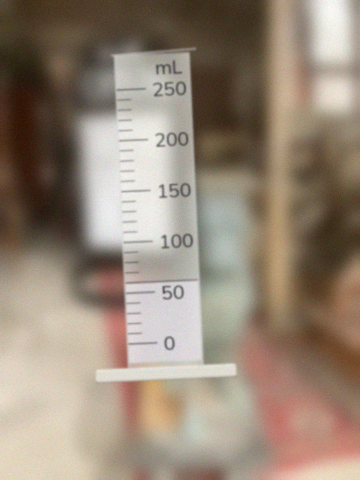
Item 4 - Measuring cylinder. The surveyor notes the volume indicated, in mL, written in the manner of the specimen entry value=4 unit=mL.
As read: value=60 unit=mL
